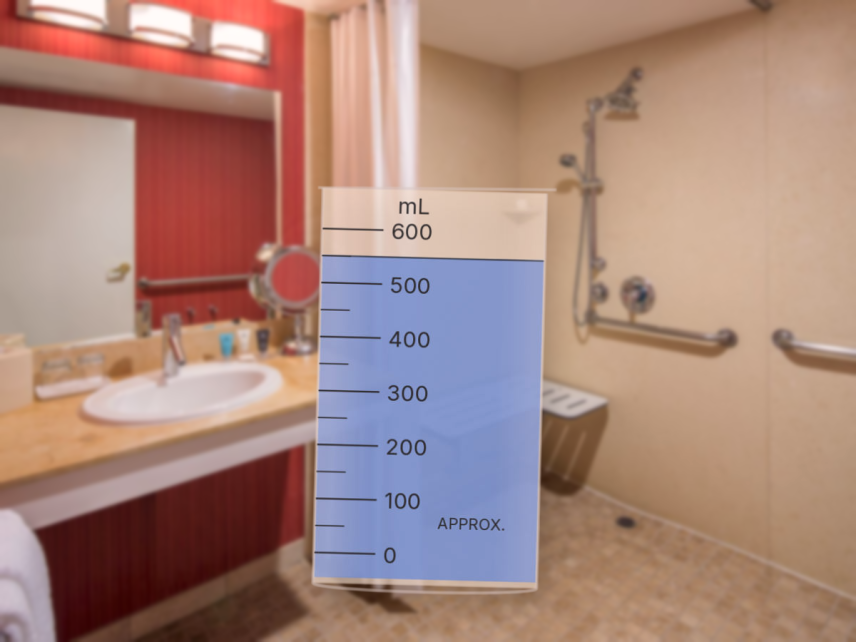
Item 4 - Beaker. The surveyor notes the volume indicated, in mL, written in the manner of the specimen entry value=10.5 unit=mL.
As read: value=550 unit=mL
